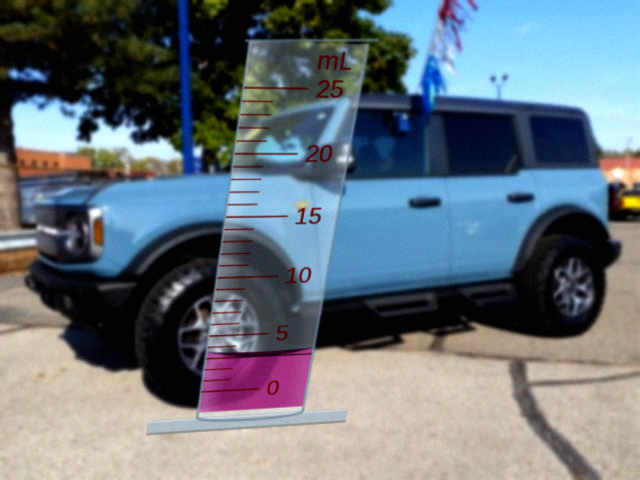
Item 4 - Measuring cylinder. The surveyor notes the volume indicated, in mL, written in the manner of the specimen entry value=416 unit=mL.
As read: value=3 unit=mL
